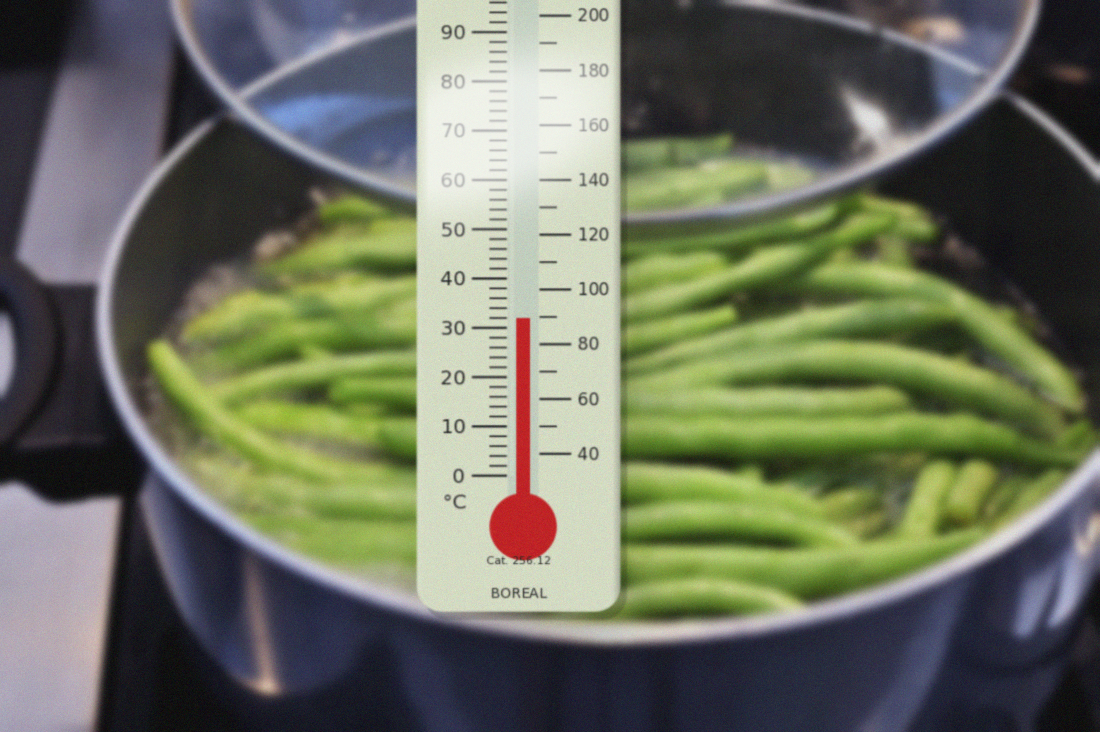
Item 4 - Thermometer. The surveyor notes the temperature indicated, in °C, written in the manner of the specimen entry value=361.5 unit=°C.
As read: value=32 unit=°C
